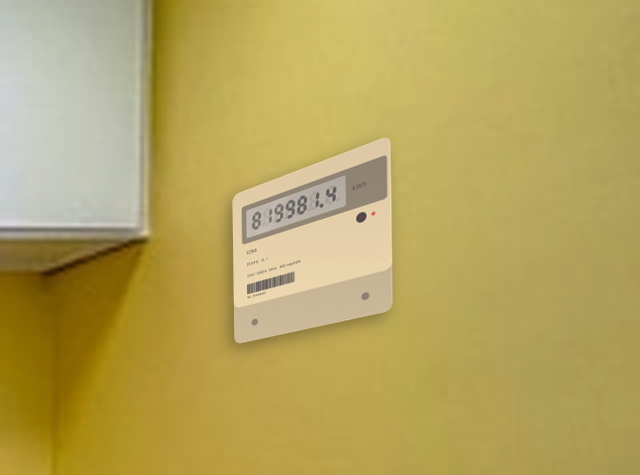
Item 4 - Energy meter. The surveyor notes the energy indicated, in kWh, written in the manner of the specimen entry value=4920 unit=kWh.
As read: value=819981.4 unit=kWh
